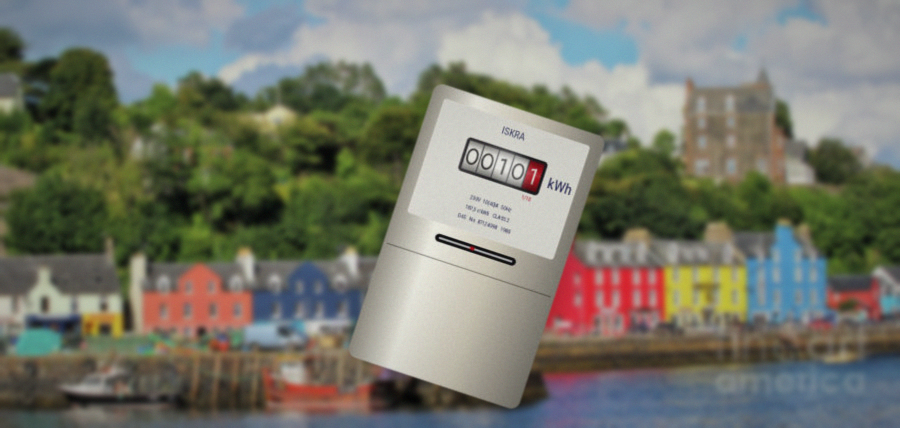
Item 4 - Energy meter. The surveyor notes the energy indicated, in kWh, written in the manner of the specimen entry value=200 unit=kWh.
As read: value=10.1 unit=kWh
